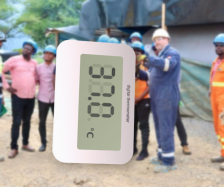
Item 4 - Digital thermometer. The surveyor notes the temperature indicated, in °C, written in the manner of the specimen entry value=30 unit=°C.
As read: value=37.0 unit=°C
